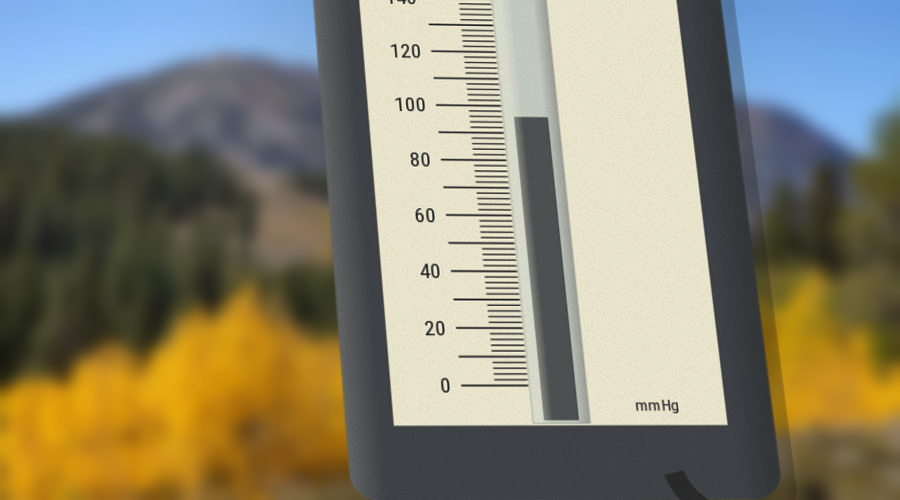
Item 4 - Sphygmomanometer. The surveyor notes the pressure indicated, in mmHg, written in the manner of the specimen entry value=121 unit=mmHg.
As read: value=96 unit=mmHg
